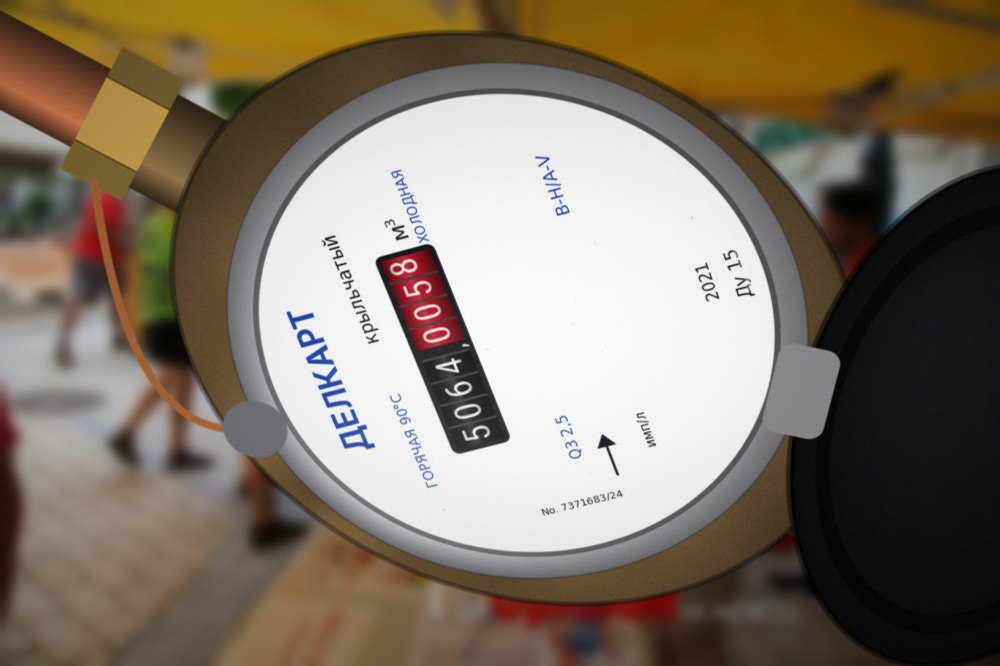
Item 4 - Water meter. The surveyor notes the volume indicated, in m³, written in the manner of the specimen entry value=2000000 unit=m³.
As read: value=5064.0058 unit=m³
